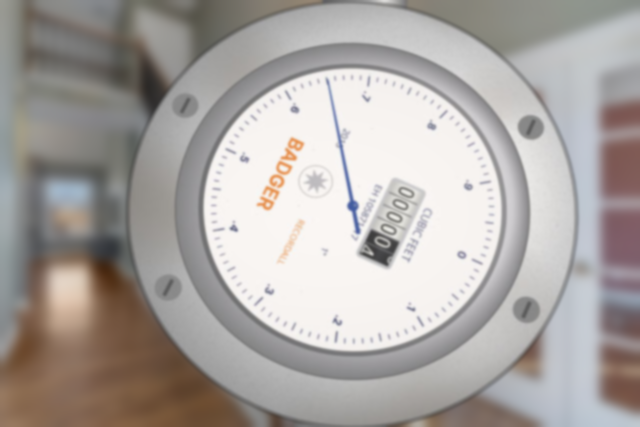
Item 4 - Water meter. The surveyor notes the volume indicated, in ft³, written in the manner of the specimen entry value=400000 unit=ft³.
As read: value=3.65 unit=ft³
